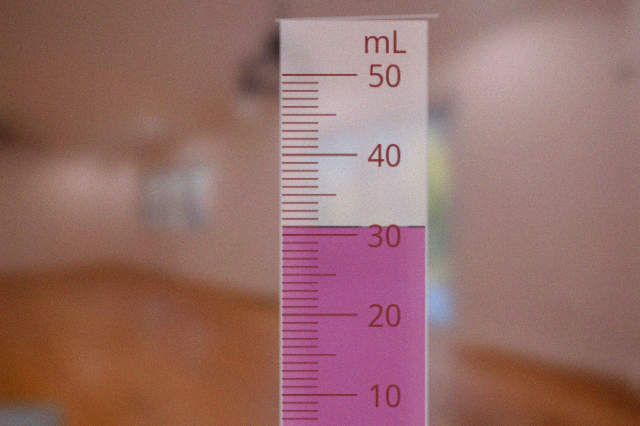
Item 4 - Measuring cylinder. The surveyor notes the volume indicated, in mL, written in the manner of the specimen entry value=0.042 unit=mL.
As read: value=31 unit=mL
